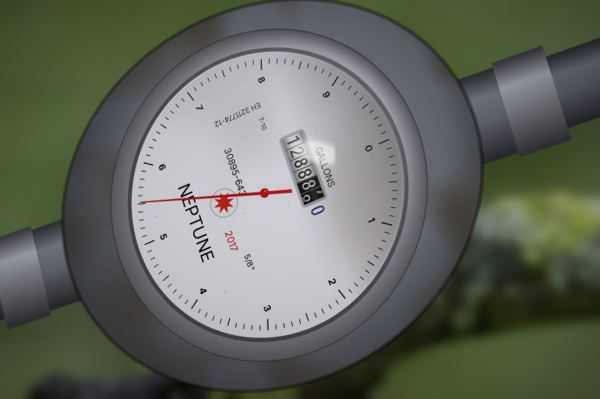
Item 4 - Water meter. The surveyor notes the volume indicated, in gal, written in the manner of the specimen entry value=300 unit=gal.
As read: value=1288875.5 unit=gal
